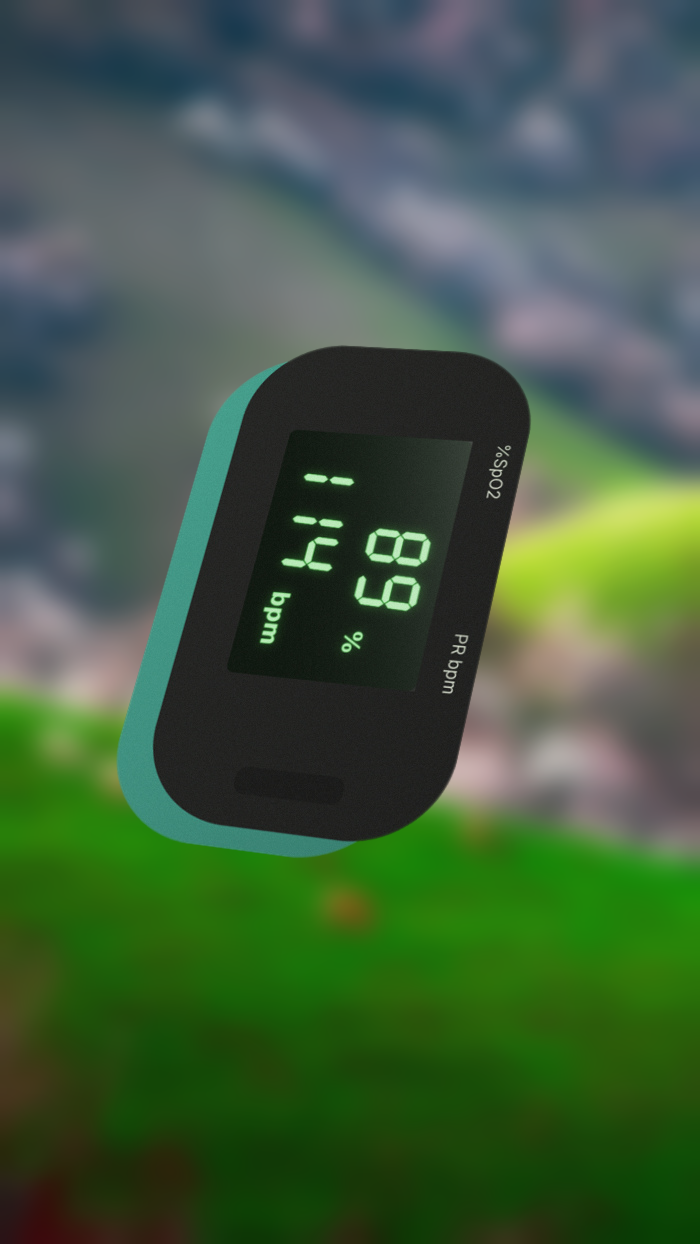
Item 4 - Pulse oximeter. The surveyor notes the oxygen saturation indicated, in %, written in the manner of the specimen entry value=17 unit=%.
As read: value=89 unit=%
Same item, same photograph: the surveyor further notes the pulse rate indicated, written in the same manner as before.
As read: value=114 unit=bpm
